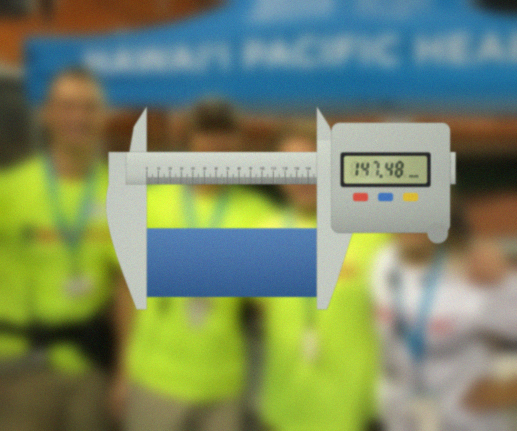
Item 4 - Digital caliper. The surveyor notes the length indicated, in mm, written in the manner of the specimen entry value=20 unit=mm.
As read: value=147.48 unit=mm
